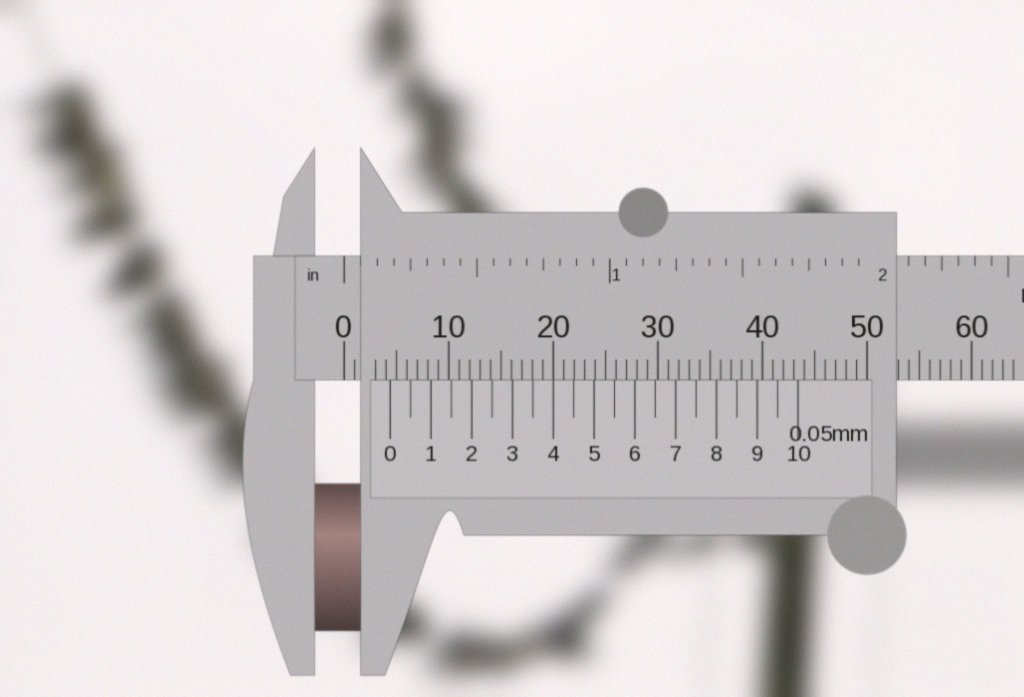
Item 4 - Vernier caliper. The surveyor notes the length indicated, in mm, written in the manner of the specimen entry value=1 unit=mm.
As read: value=4.4 unit=mm
